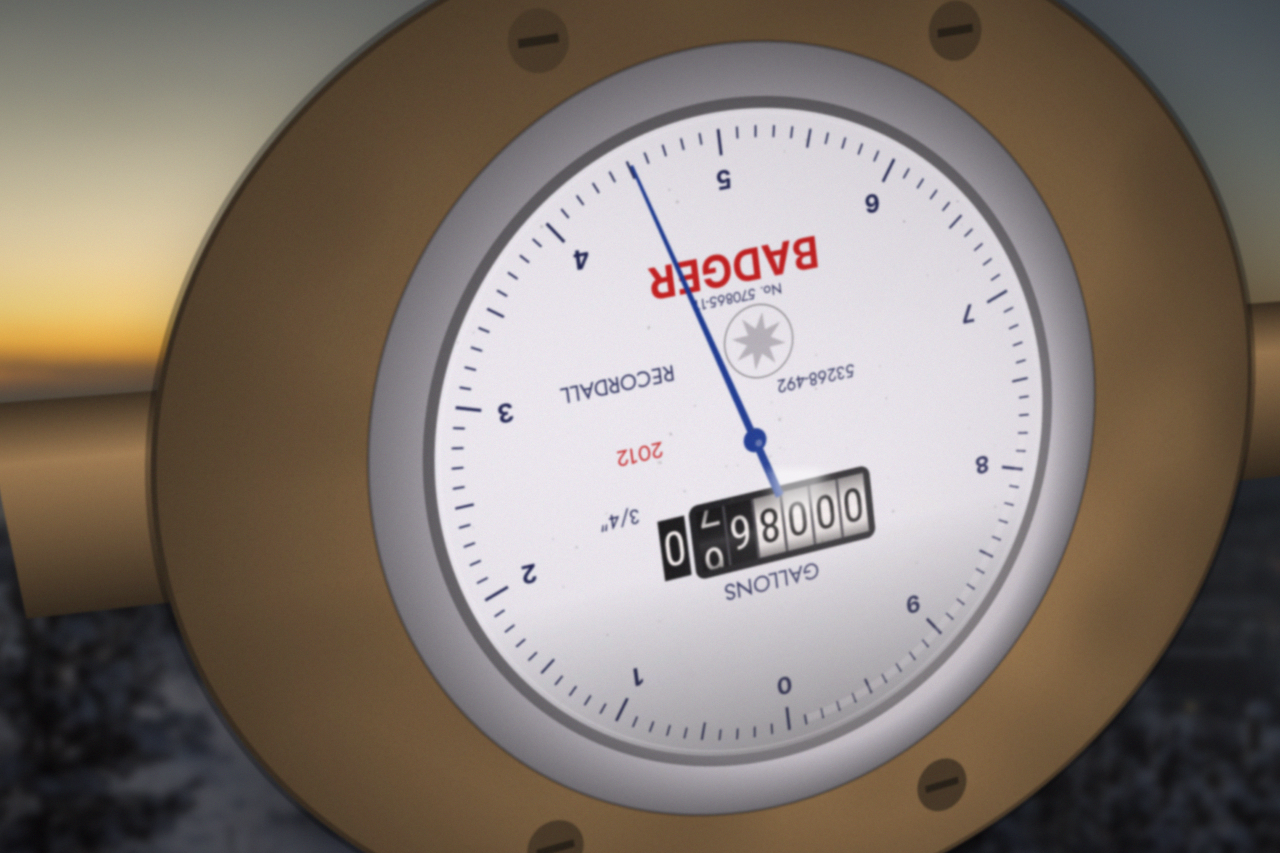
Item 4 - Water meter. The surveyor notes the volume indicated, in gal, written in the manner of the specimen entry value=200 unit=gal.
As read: value=8664.5 unit=gal
